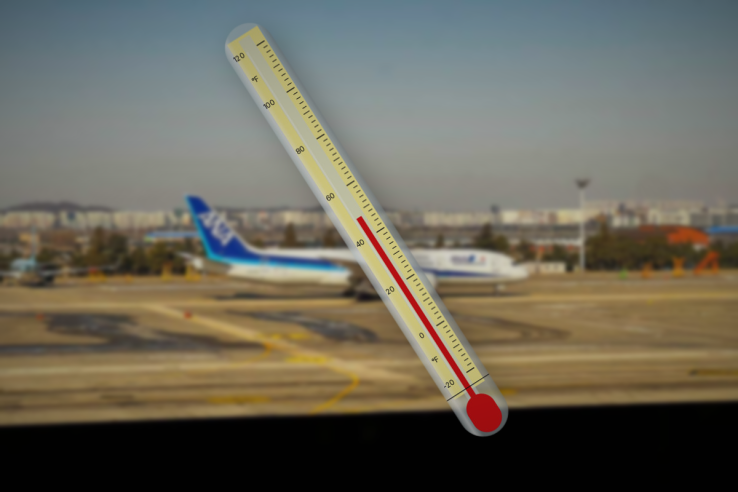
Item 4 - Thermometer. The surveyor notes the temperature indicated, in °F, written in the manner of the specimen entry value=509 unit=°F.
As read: value=48 unit=°F
